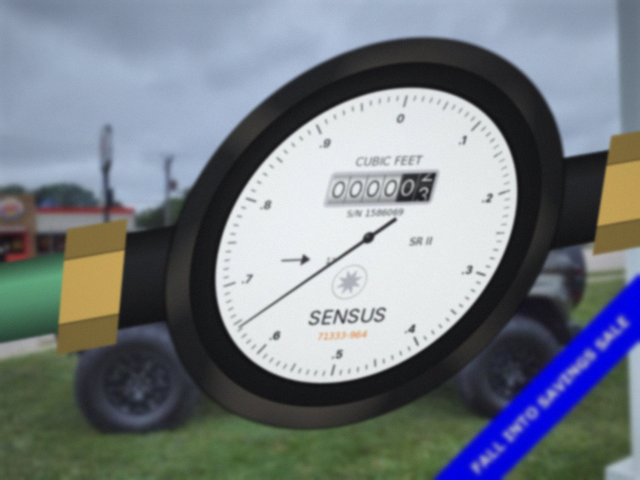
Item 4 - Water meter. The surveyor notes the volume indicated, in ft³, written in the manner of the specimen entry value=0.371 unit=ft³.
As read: value=2.64 unit=ft³
